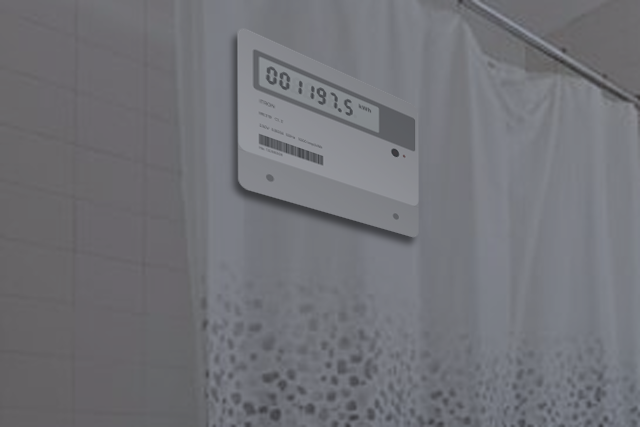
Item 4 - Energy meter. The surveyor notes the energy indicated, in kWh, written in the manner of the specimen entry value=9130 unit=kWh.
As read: value=1197.5 unit=kWh
